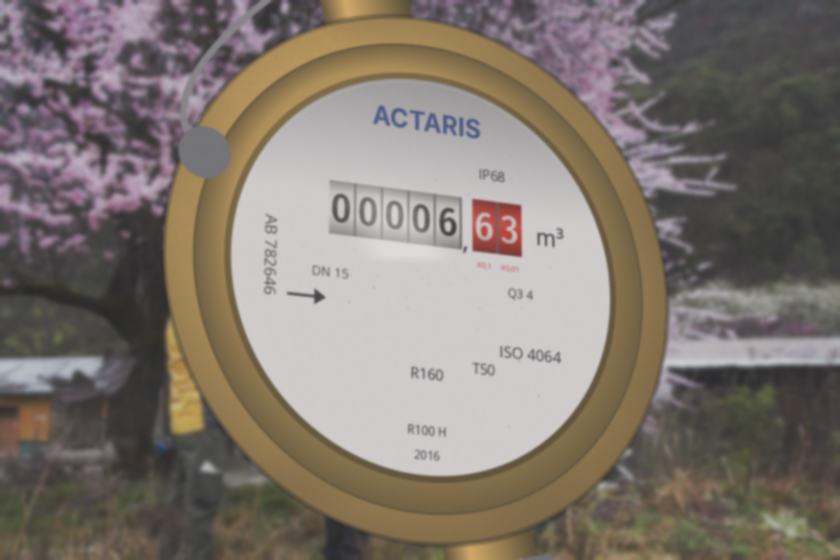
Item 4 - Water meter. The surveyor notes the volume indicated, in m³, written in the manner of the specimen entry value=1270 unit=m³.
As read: value=6.63 unit=m³
